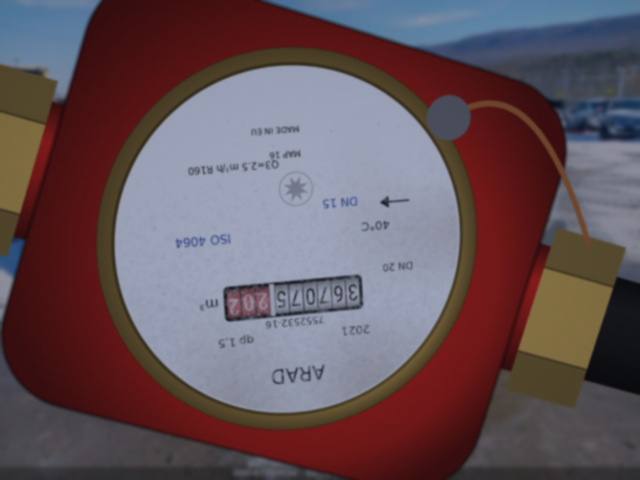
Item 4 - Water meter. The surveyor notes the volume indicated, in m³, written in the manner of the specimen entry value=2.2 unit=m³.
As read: value=367075.202 unit=m³
